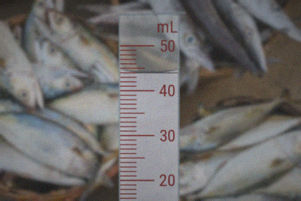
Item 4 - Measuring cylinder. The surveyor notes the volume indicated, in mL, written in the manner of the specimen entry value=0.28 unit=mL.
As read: value=44 unit=mL
